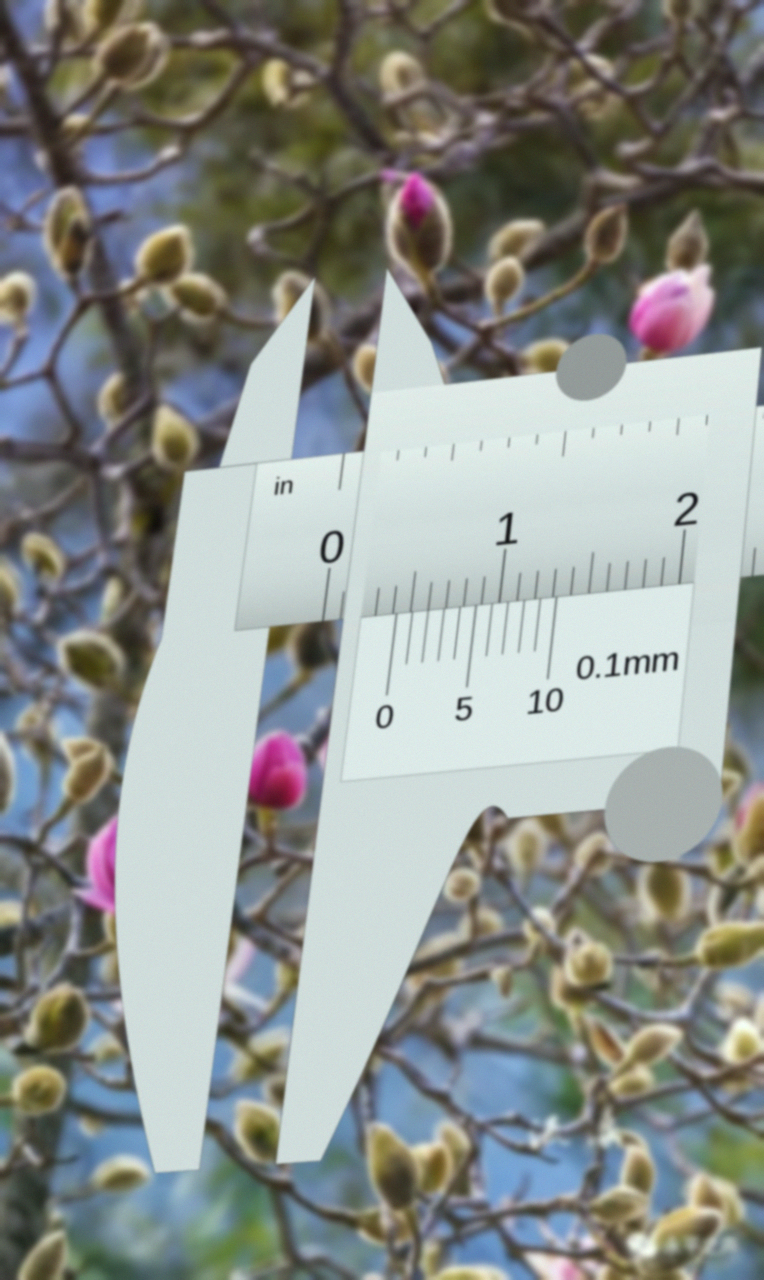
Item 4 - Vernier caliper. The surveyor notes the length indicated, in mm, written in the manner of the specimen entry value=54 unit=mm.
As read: value=4.2 unit=mm
